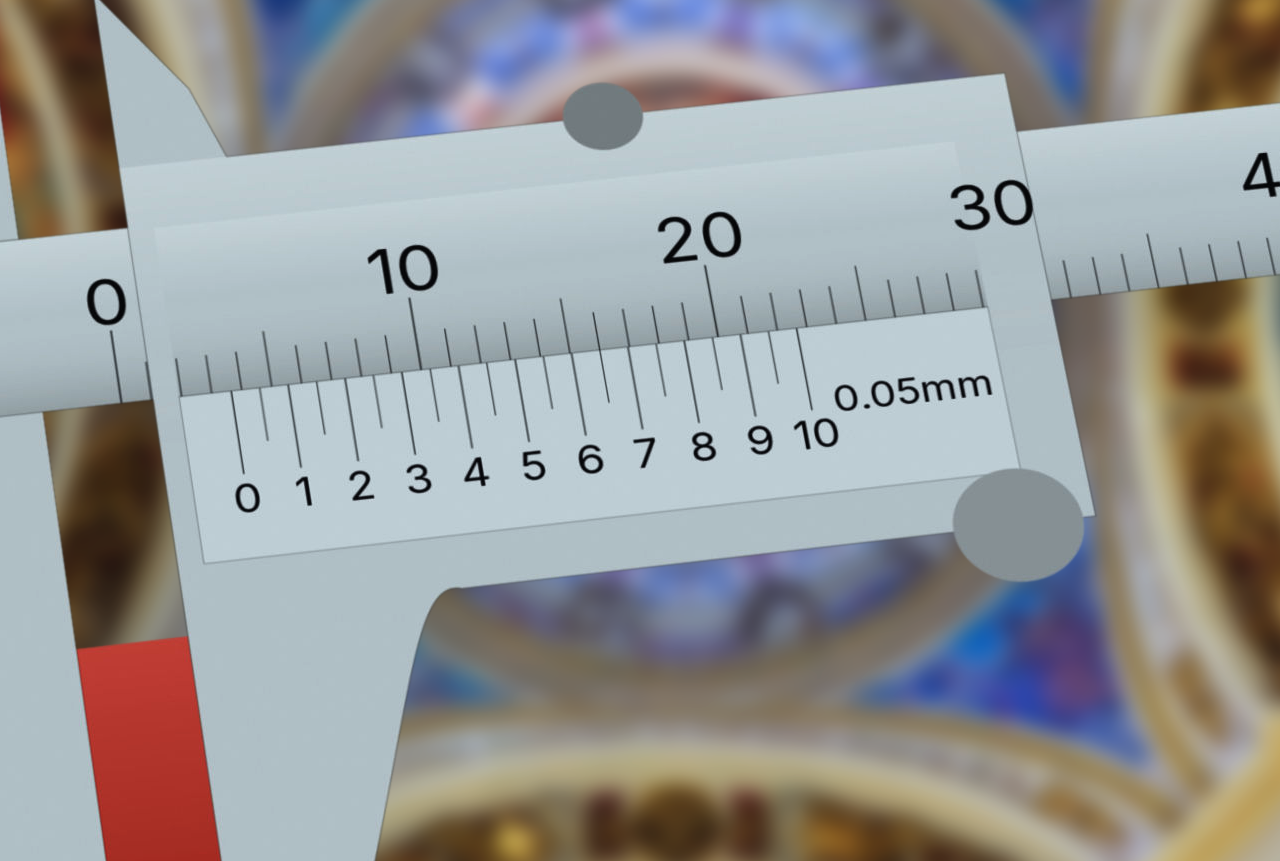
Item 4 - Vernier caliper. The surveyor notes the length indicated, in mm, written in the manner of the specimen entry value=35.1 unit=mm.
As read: value=3.65 unit=mm
